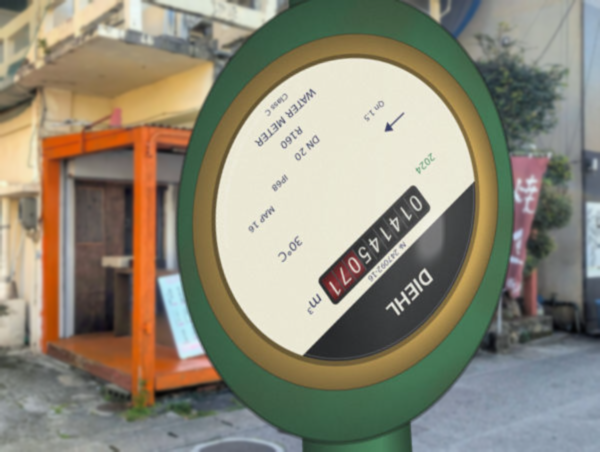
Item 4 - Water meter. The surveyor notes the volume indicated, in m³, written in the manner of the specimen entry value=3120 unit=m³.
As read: value=14145.071 unit=m³
